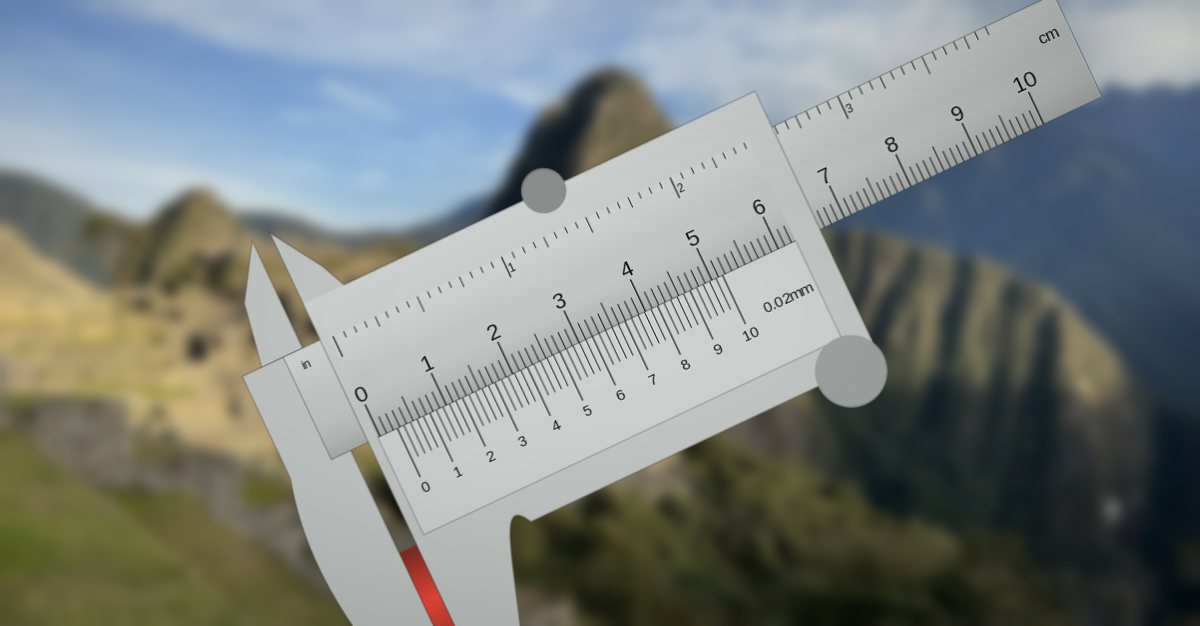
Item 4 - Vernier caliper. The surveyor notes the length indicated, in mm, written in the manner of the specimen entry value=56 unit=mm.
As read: value=2.6 unit=mm
